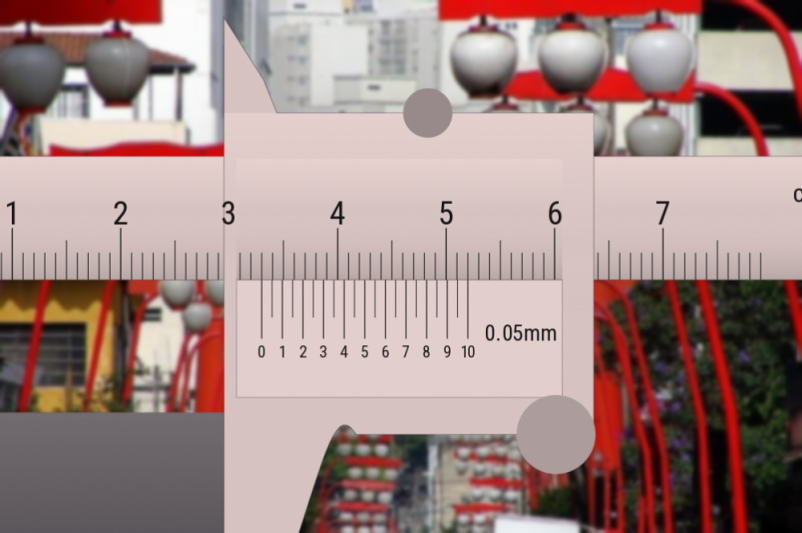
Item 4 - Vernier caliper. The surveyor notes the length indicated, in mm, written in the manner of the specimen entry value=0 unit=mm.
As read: value=33.0 unit=mm
